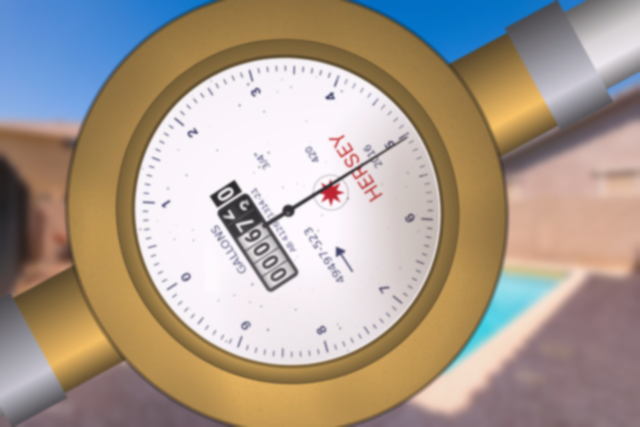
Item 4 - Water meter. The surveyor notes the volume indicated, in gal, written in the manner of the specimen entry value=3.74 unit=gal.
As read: value=6725.0 unit=gal
